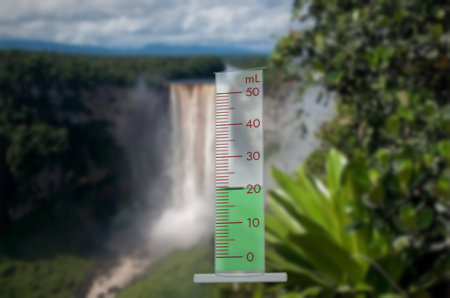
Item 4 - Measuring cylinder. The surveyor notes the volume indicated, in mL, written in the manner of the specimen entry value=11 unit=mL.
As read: value=20 unit=mL
